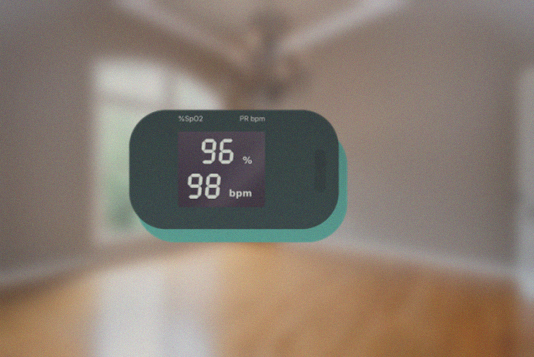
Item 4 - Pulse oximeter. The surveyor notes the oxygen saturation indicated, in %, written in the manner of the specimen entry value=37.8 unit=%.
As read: value=96 unit=%
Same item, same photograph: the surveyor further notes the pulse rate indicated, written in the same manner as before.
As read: value=98 unit=bpm
